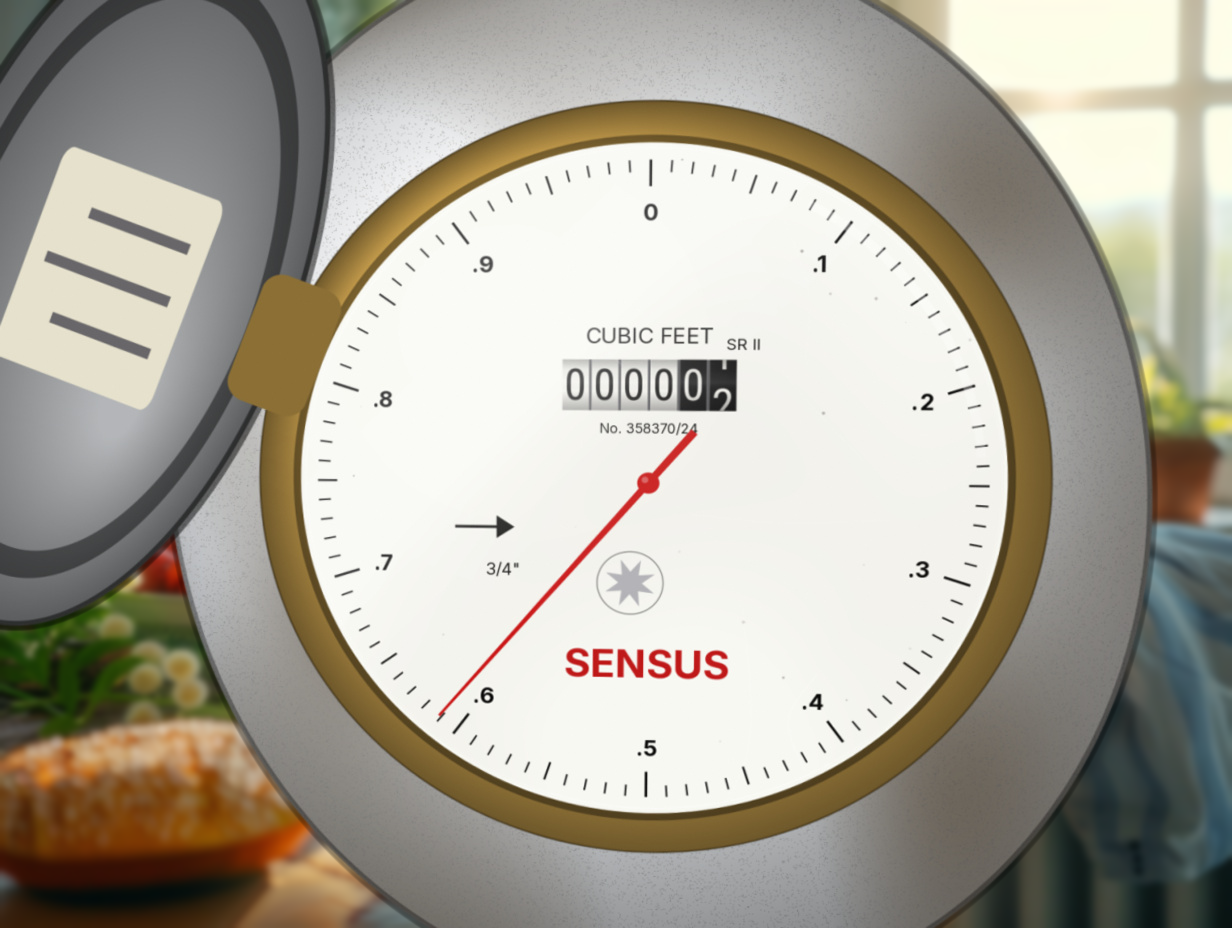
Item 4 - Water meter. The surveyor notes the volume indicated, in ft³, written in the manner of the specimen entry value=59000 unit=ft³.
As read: value=1.61 unit=ft³
